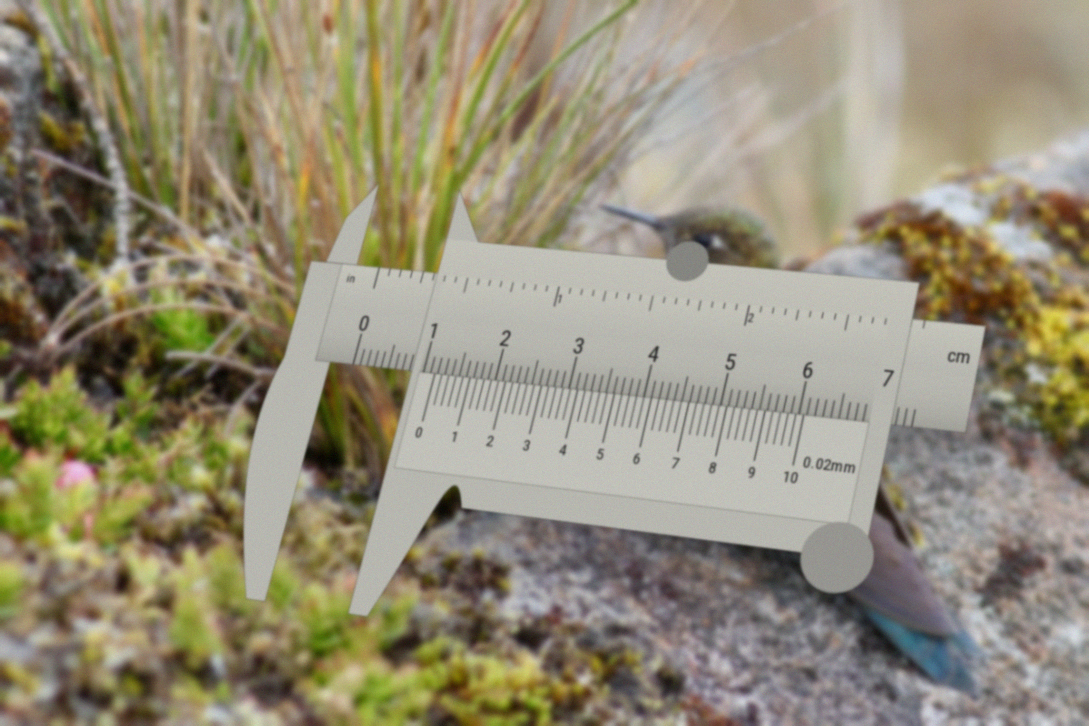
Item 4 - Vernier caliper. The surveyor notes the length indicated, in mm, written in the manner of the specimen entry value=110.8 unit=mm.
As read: value=11.6 unit=mm
